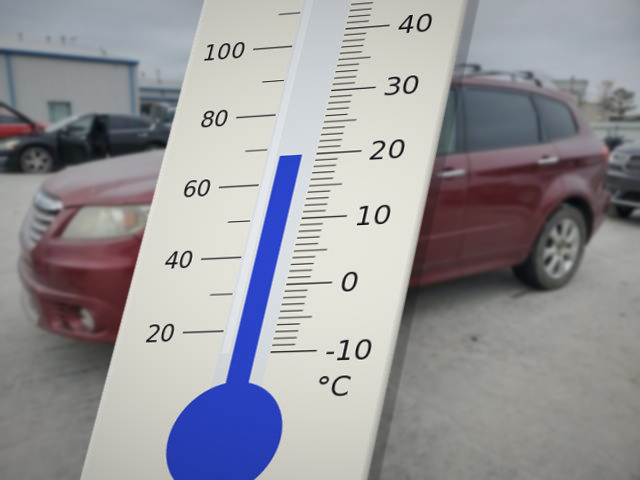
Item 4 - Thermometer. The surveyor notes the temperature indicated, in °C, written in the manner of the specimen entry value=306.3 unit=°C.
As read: value=20 unit=°C
